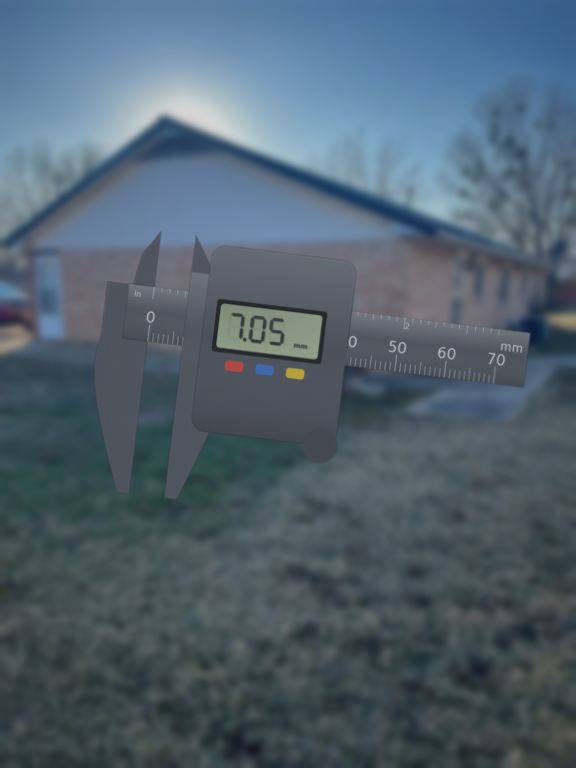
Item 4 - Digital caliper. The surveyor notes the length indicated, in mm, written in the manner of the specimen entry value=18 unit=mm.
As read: value=7.05 unit=mm
